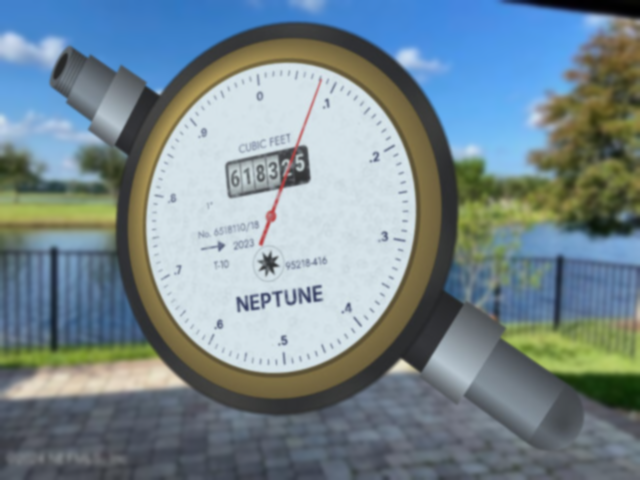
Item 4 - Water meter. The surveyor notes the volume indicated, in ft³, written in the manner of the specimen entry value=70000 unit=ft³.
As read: value=618325.08 unit=ft³
